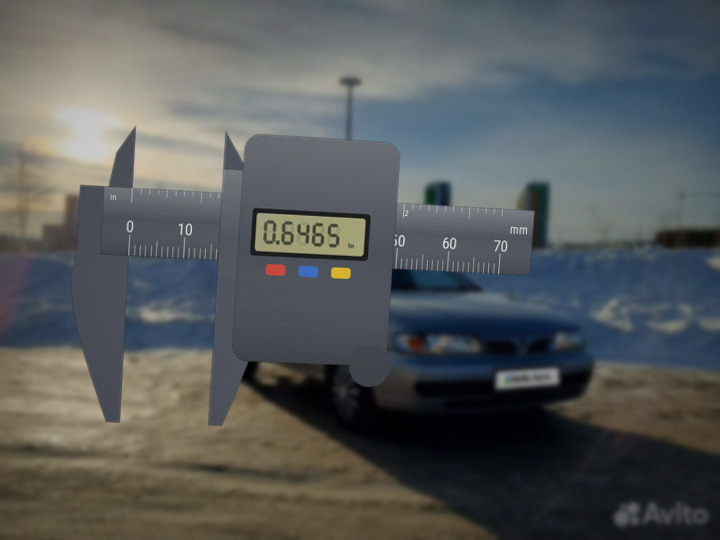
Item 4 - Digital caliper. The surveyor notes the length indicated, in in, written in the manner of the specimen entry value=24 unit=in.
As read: value=0.6465 unit=in
